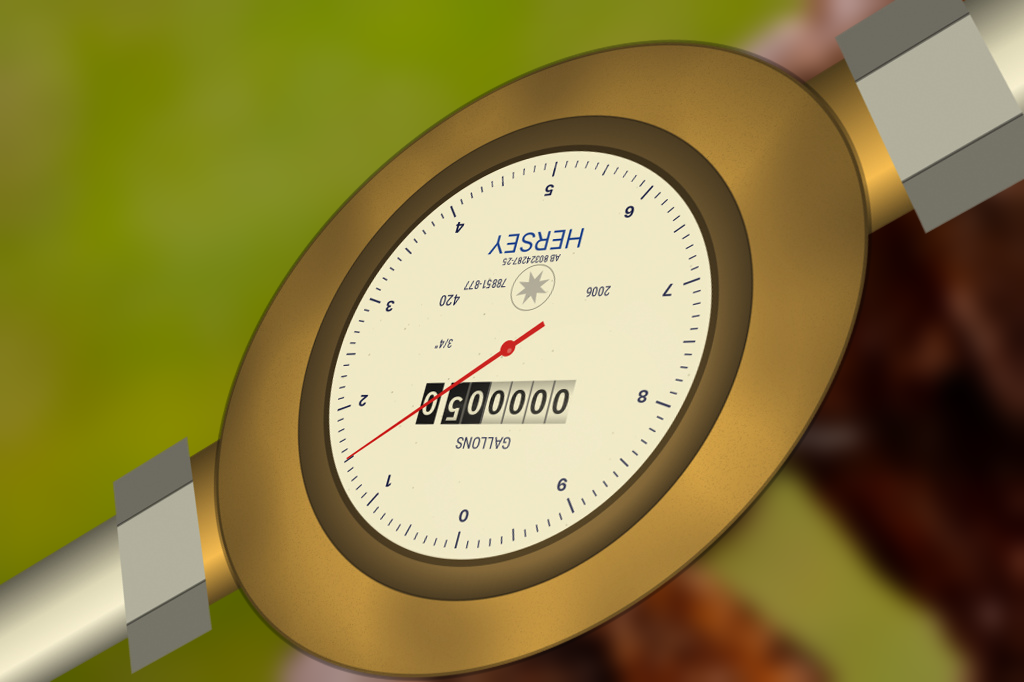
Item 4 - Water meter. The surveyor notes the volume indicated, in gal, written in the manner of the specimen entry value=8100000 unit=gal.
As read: value=51.5 unit=gal
